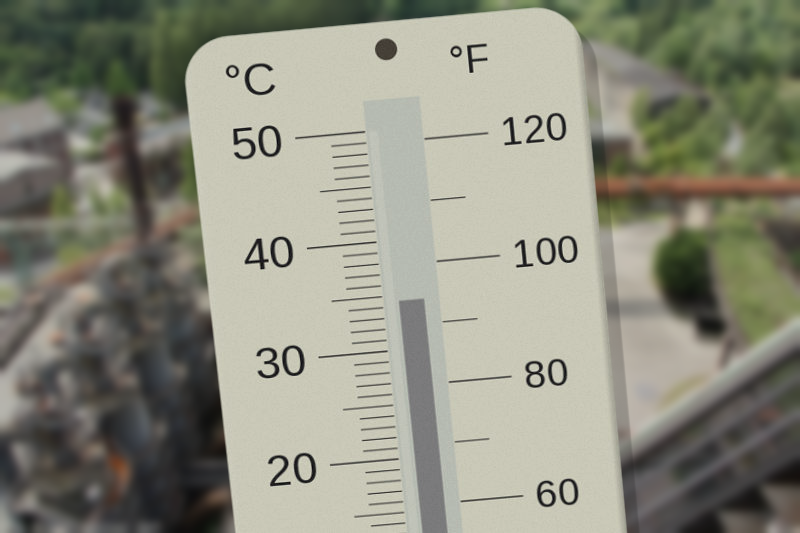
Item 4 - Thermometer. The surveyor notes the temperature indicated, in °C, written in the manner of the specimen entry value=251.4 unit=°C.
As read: value=34.5 unit=°C
